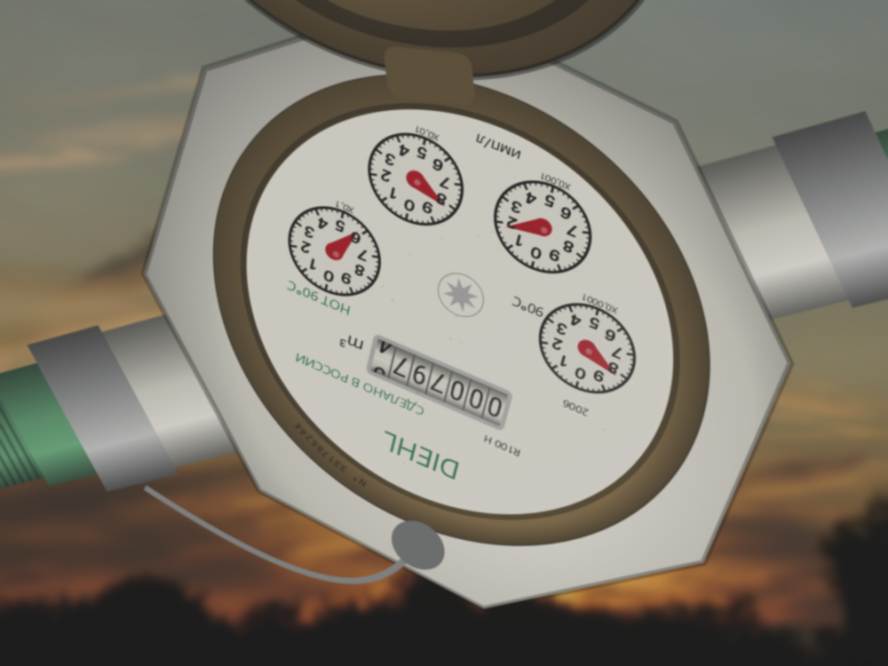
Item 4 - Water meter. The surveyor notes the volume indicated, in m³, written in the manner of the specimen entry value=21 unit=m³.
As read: value=7973.5818 unit=m³
